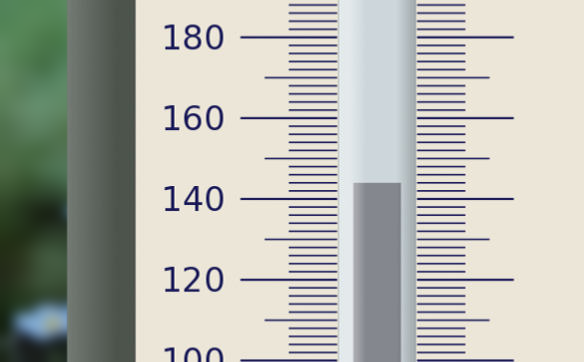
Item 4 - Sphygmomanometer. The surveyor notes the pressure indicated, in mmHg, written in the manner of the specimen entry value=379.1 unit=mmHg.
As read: value=144 unit=mmHg
